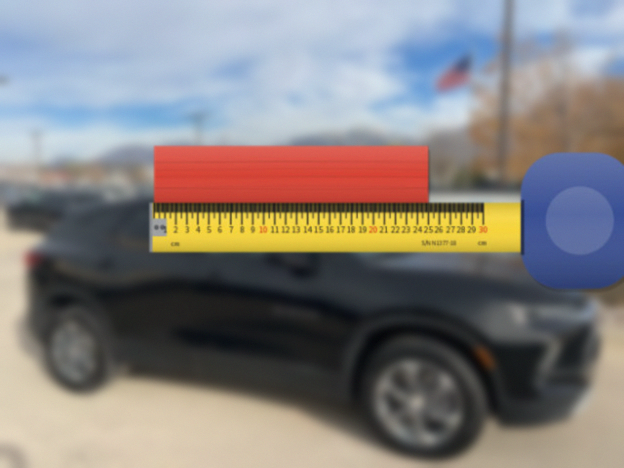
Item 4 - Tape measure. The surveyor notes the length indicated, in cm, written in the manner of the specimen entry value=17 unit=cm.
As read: value=25 unit=cm
